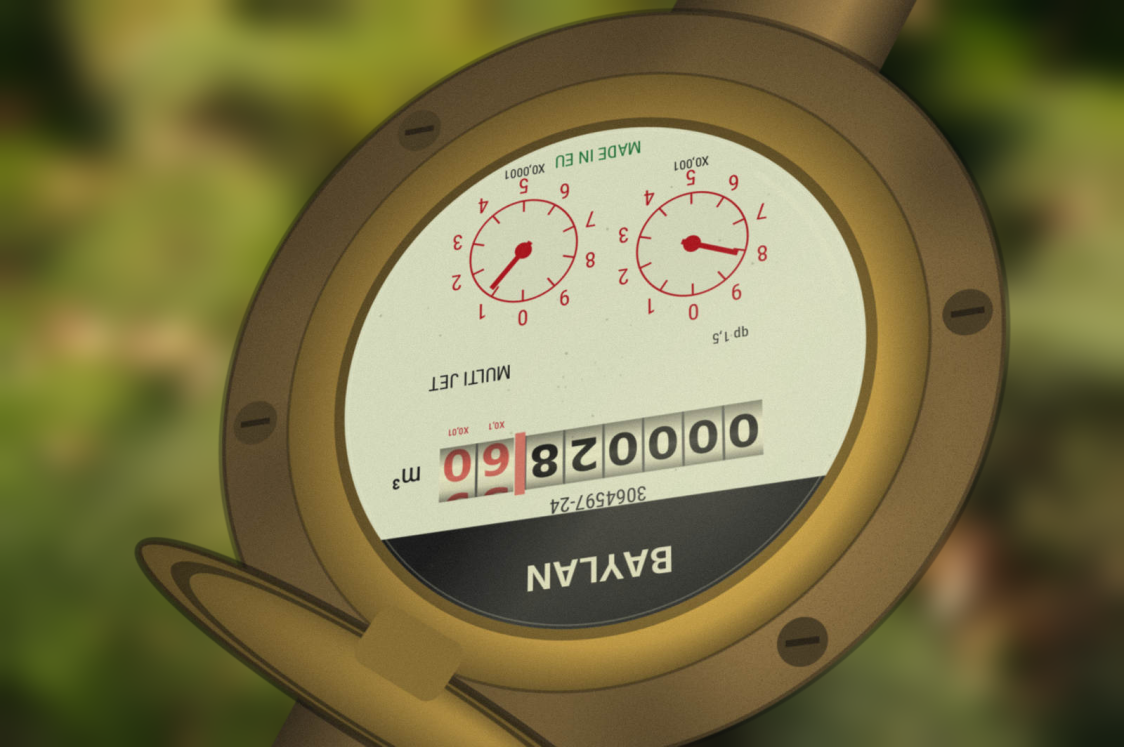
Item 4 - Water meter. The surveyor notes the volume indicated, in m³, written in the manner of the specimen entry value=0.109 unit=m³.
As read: value=28.5981 unit=m³
